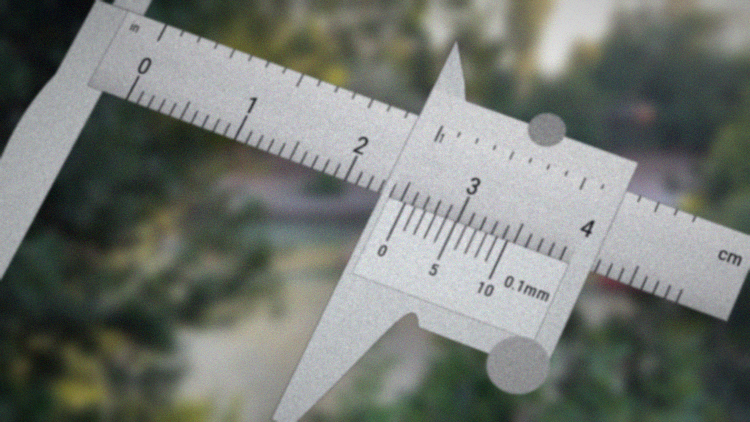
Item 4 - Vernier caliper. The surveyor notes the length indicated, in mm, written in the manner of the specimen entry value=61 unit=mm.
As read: value=25.4 unit=mm
